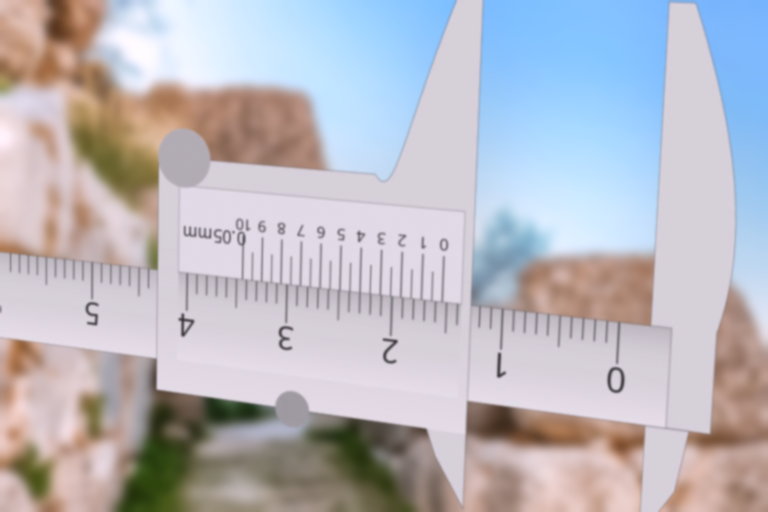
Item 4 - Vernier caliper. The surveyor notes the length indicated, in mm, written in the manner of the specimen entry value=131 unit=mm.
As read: value=15.4 unit=mm
